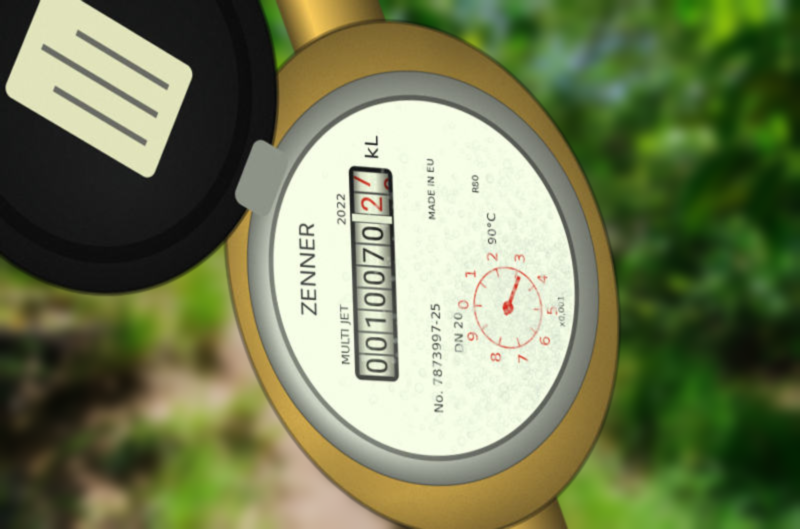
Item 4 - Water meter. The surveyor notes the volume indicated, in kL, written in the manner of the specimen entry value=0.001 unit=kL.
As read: value=10070.273 unit=kL
